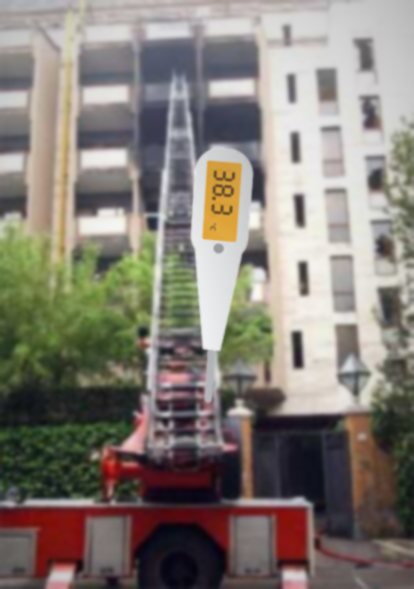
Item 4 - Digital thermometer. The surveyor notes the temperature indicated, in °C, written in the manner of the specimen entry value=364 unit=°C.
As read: value=38.3 unit=°C
